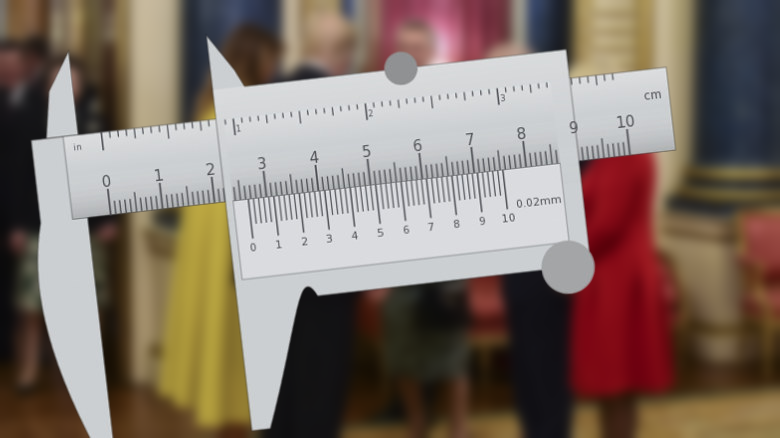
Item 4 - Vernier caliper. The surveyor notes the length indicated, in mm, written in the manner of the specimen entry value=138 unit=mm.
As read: value=26.5 unit=mm
